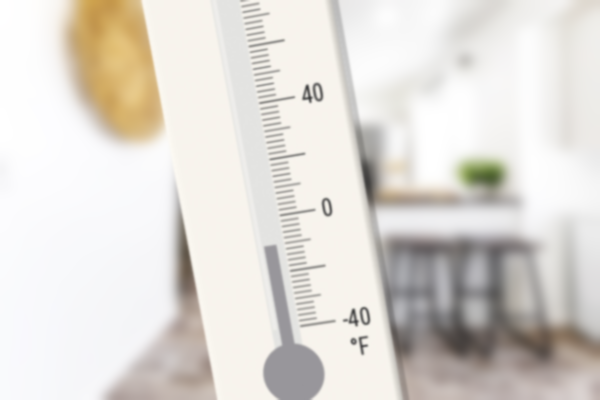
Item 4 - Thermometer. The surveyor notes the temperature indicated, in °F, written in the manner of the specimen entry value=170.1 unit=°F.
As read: value=-10 unit=°F
